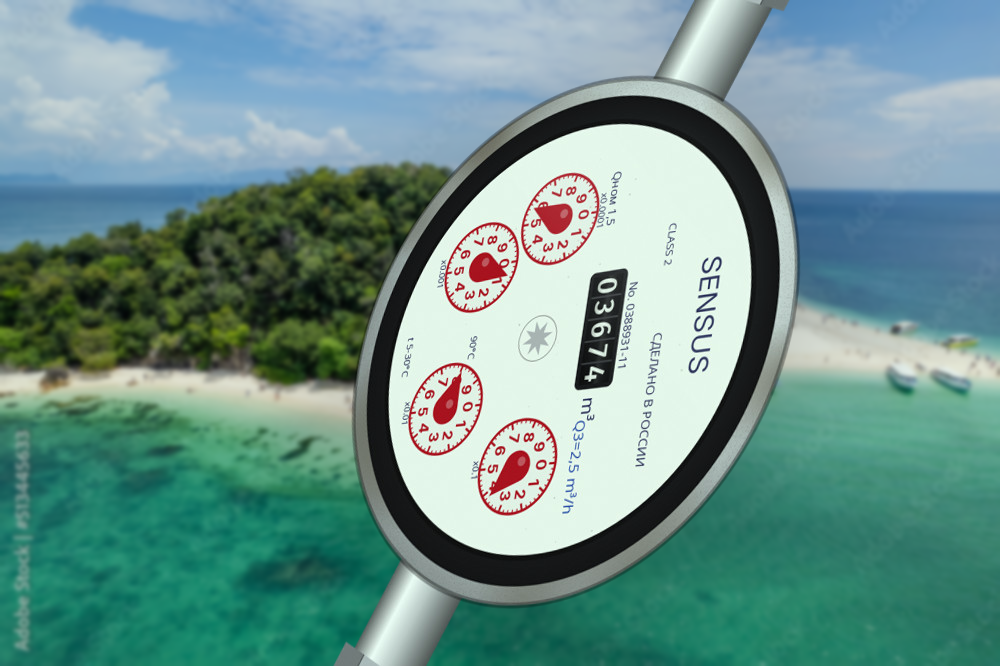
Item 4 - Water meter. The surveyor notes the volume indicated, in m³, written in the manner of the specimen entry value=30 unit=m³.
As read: value=3674.3805 unit=m³
